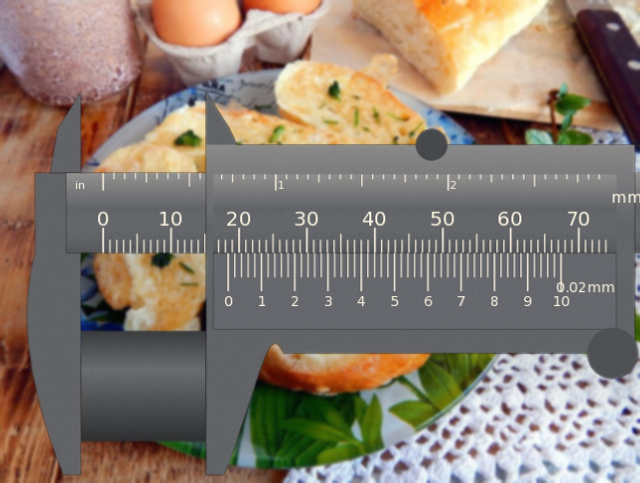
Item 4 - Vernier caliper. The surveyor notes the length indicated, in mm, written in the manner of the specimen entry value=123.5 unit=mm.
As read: value=18.4 unit=mm
